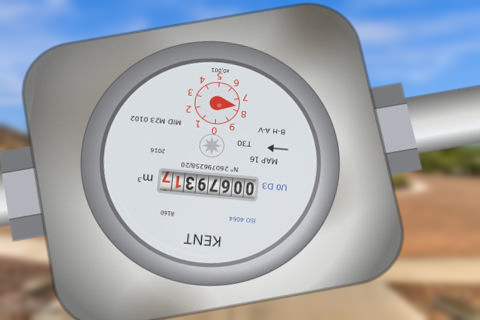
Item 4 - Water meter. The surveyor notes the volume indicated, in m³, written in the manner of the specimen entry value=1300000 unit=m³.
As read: value=6793.167 unit=m³
